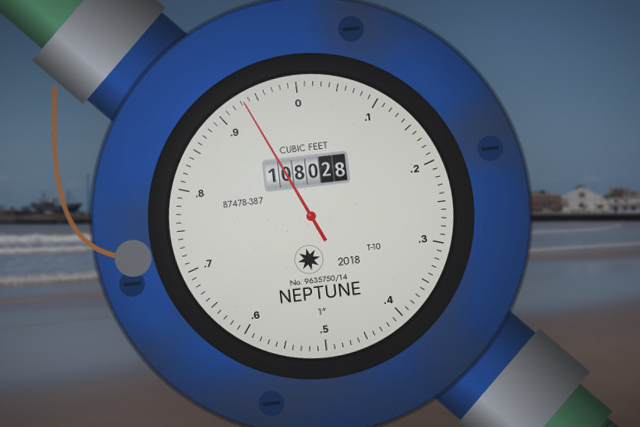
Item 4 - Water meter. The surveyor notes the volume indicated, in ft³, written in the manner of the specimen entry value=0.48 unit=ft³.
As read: value=108027.93 unit=ft³
